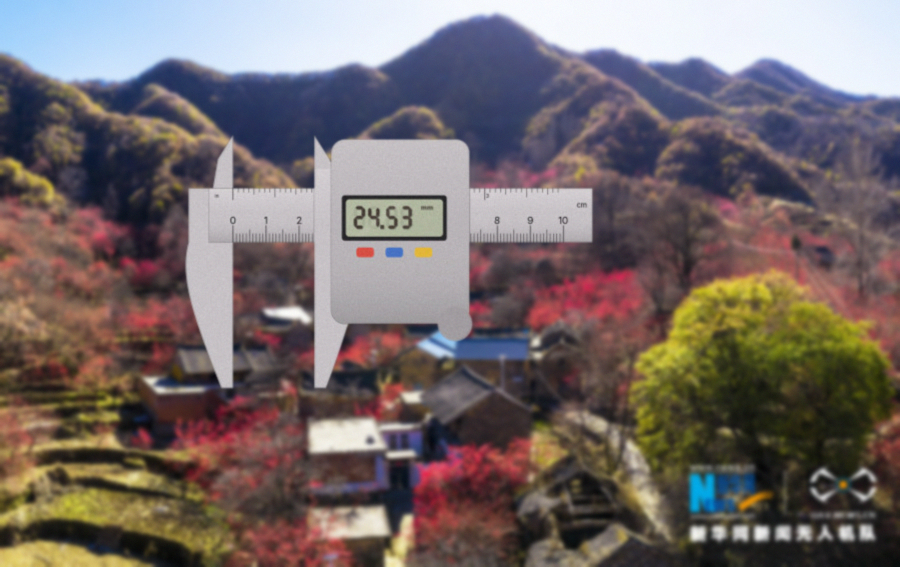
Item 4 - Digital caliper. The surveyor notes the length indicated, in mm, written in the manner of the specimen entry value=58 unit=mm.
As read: value=24.53 unit=mm
